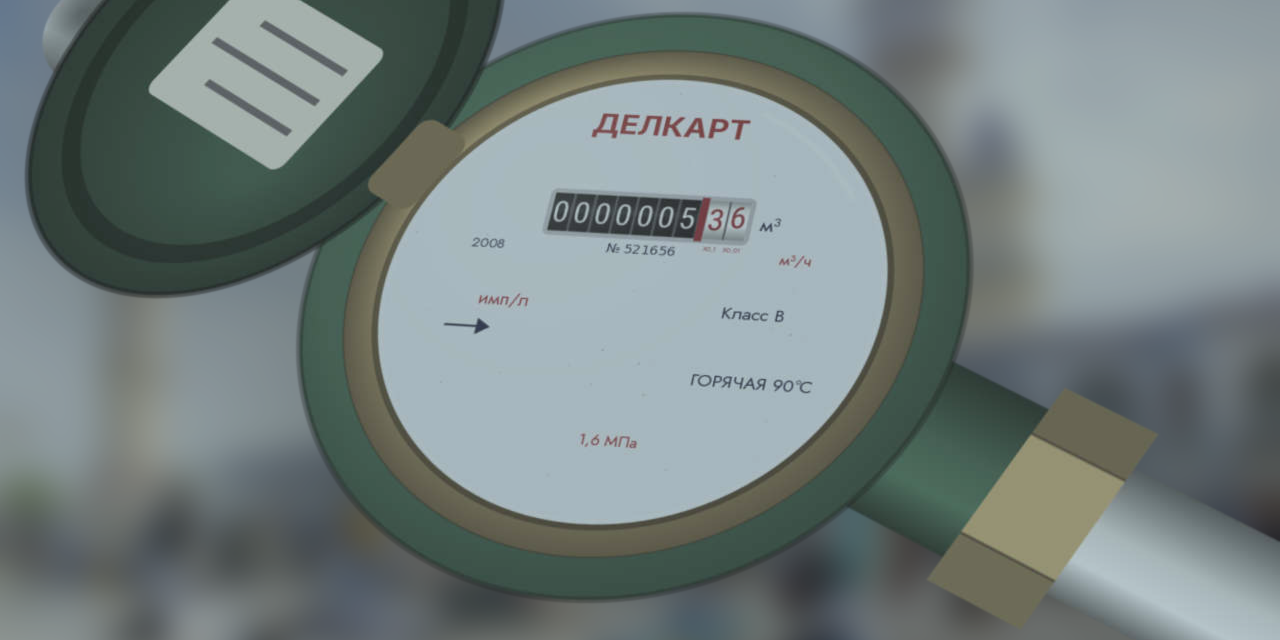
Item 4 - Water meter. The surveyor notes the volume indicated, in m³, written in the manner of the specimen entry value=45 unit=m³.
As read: value=5.36 unit=m³
